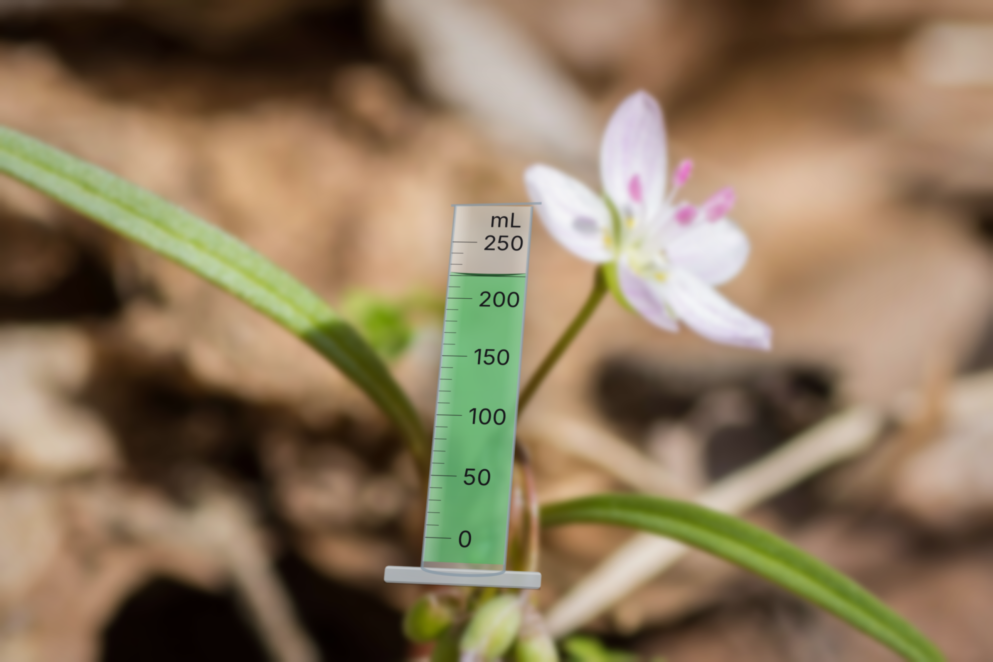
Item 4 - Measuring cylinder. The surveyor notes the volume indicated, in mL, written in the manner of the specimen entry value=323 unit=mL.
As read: value=220 unit=mL
